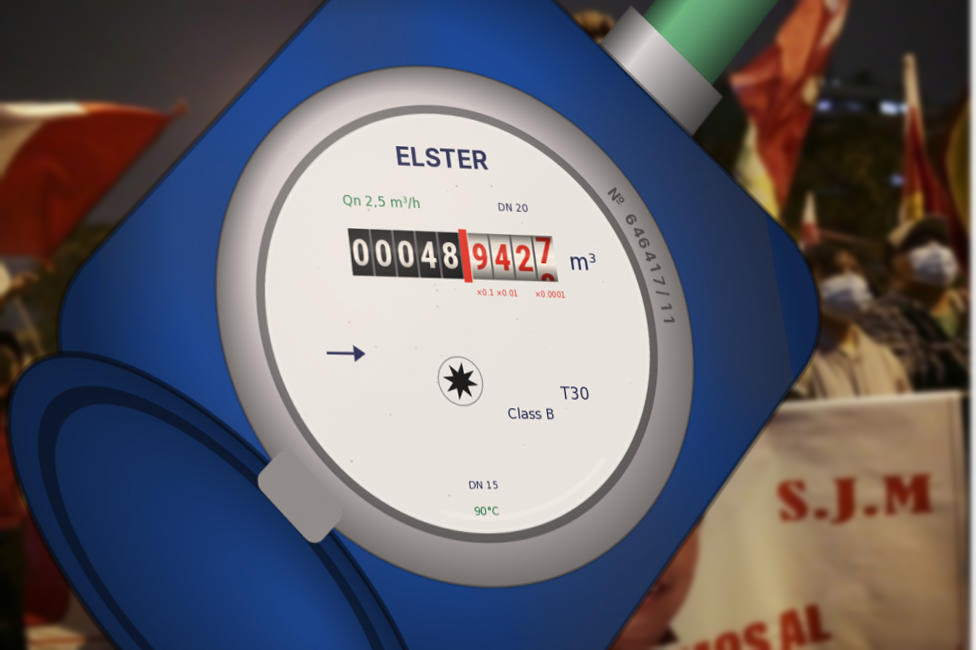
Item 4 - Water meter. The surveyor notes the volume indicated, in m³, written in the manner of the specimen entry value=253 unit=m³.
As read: value=48.9427 unit=m³
